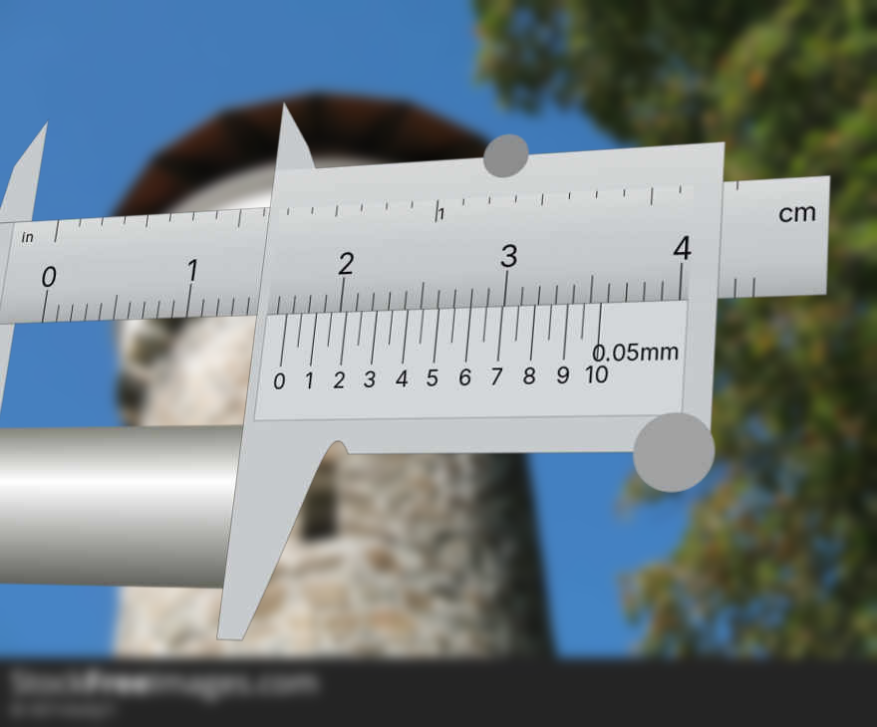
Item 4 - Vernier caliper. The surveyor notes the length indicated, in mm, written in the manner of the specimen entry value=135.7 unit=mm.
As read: value=16.6 unit=mm
